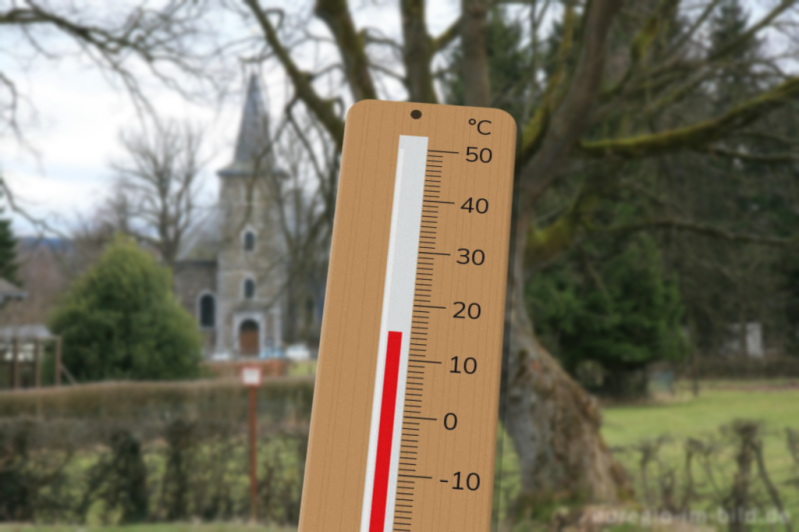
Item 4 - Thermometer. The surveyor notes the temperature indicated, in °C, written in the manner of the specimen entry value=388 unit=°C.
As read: value=15 unit=°C
